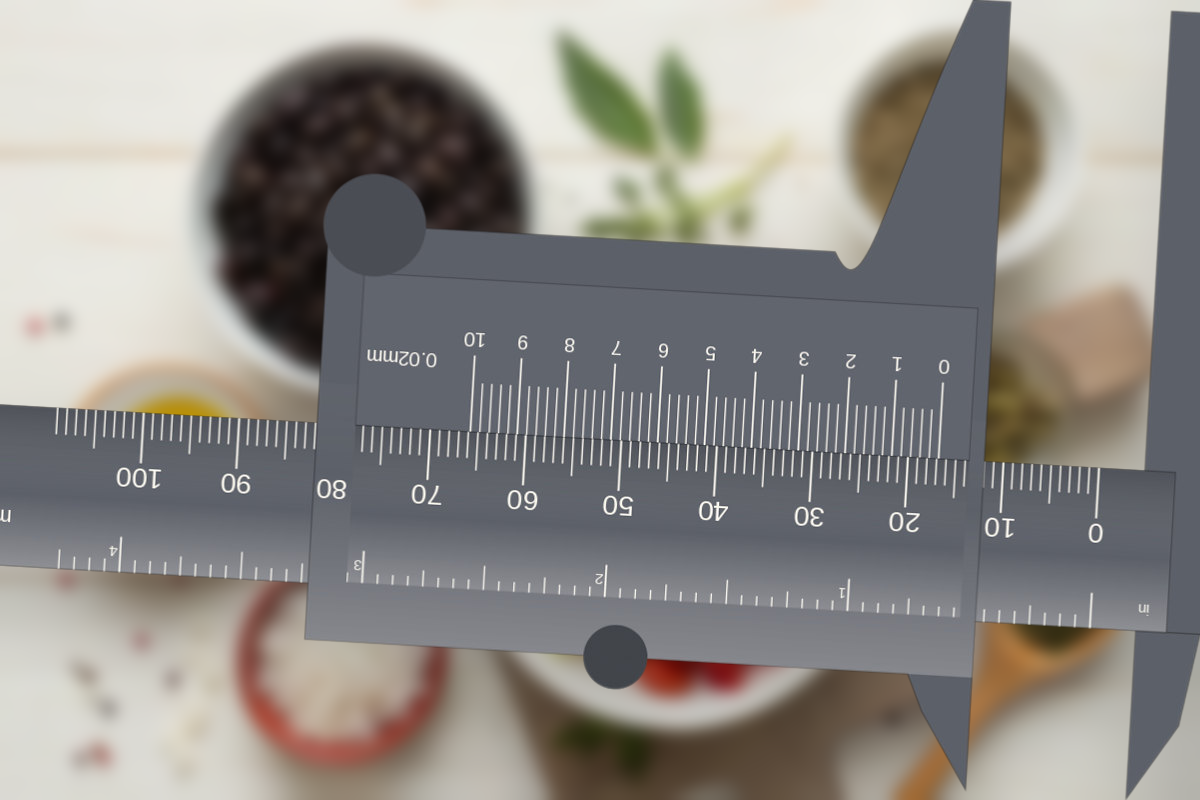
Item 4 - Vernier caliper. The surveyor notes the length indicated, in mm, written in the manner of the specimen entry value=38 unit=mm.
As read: value=16.8 unit=mm
